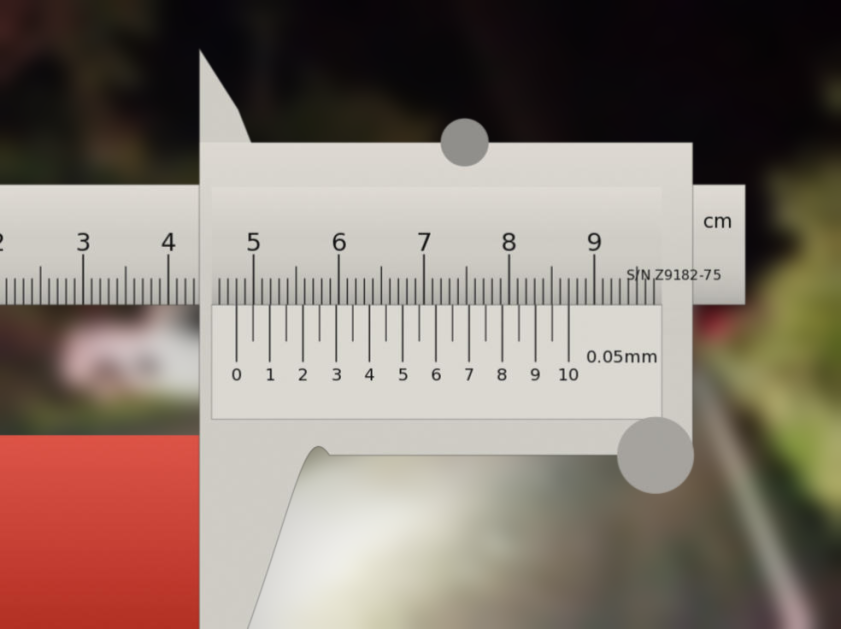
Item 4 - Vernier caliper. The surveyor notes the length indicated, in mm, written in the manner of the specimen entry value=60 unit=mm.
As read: value=48.0 unit=mm
